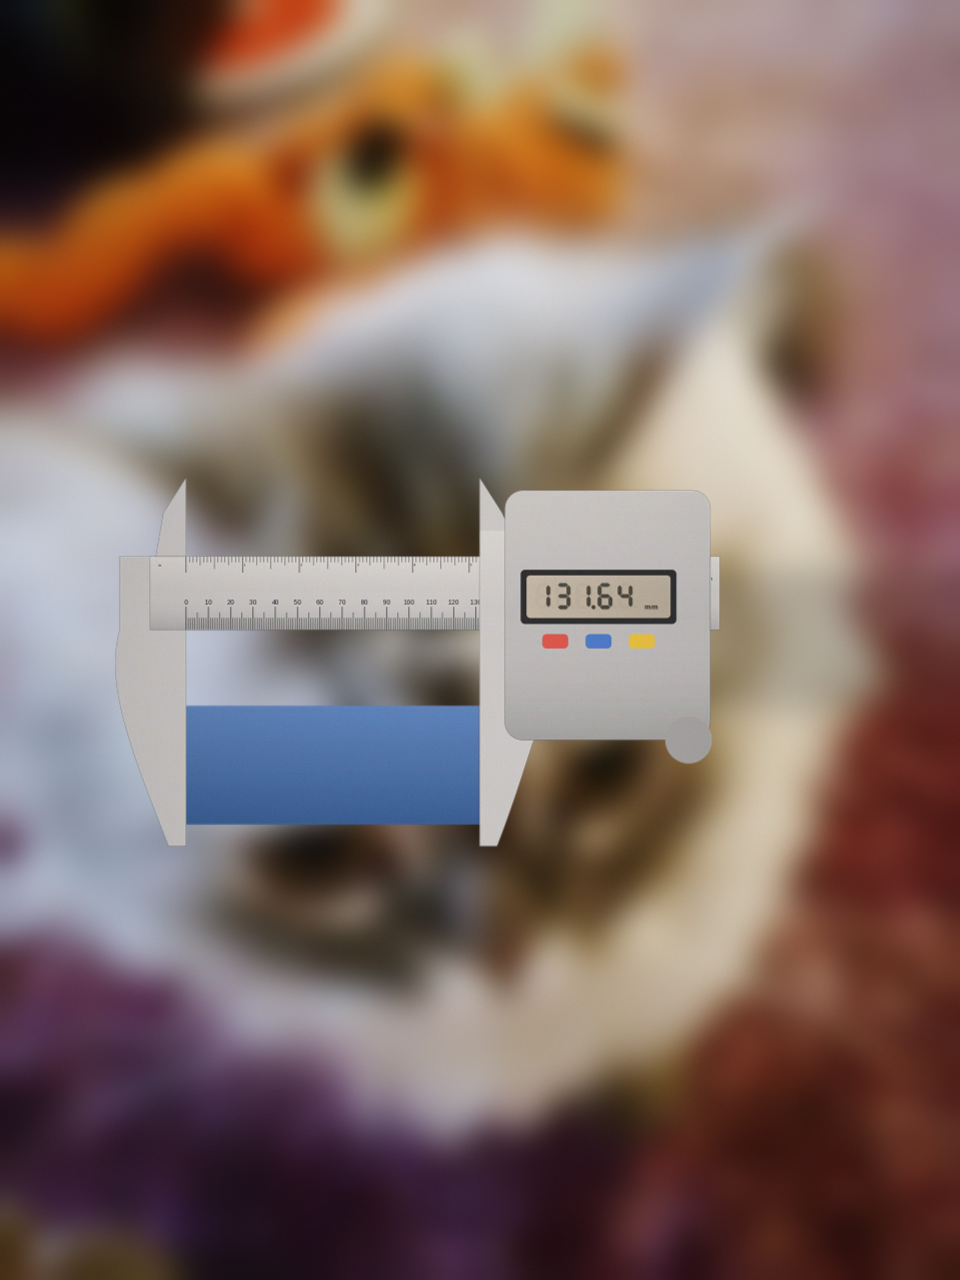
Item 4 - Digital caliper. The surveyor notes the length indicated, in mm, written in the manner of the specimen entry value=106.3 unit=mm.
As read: value=131.64 unit=mm
